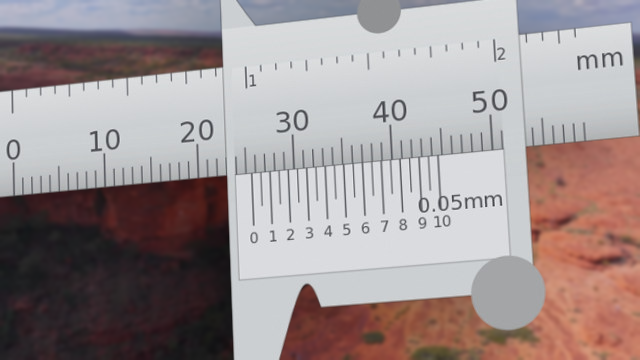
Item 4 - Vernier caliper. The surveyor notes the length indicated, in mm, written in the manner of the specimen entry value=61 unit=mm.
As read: value=25.6 unit=mm
